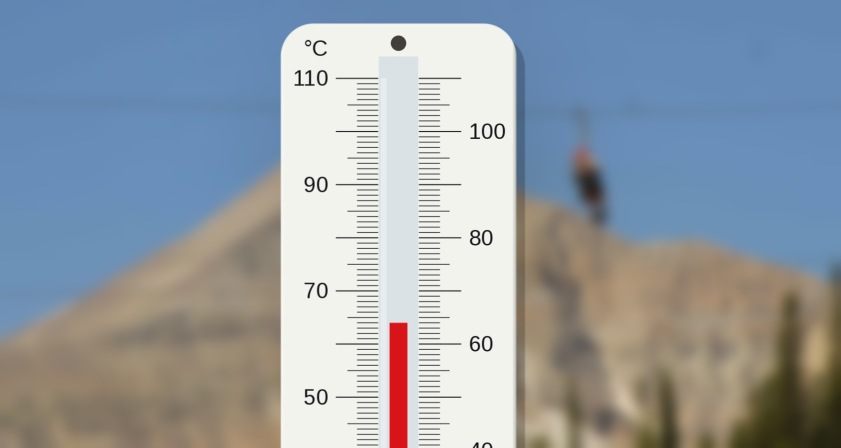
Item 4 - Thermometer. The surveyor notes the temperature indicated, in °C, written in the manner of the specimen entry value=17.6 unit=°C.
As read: value=64 unit=°C
